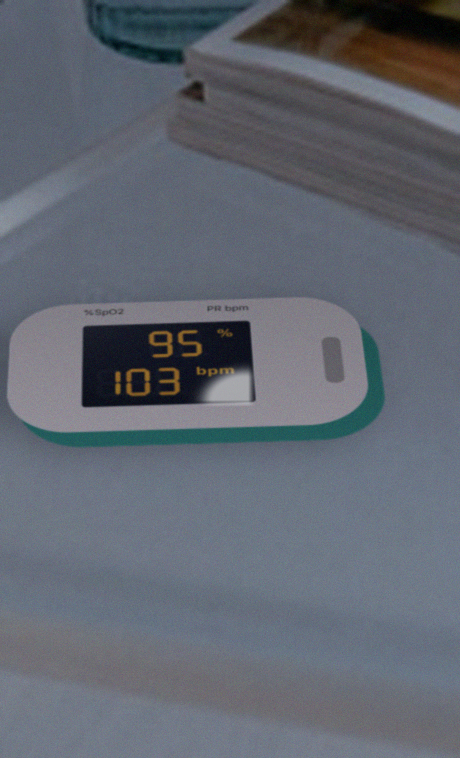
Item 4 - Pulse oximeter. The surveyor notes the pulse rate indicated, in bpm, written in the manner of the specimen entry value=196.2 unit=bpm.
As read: value=103 unit=bpm
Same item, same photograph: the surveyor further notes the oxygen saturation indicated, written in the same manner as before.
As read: value=95 unit=%
